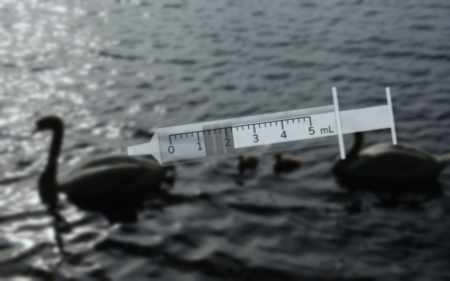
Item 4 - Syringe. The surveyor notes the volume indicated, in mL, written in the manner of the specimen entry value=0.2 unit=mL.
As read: value=1.2 unit=mL
